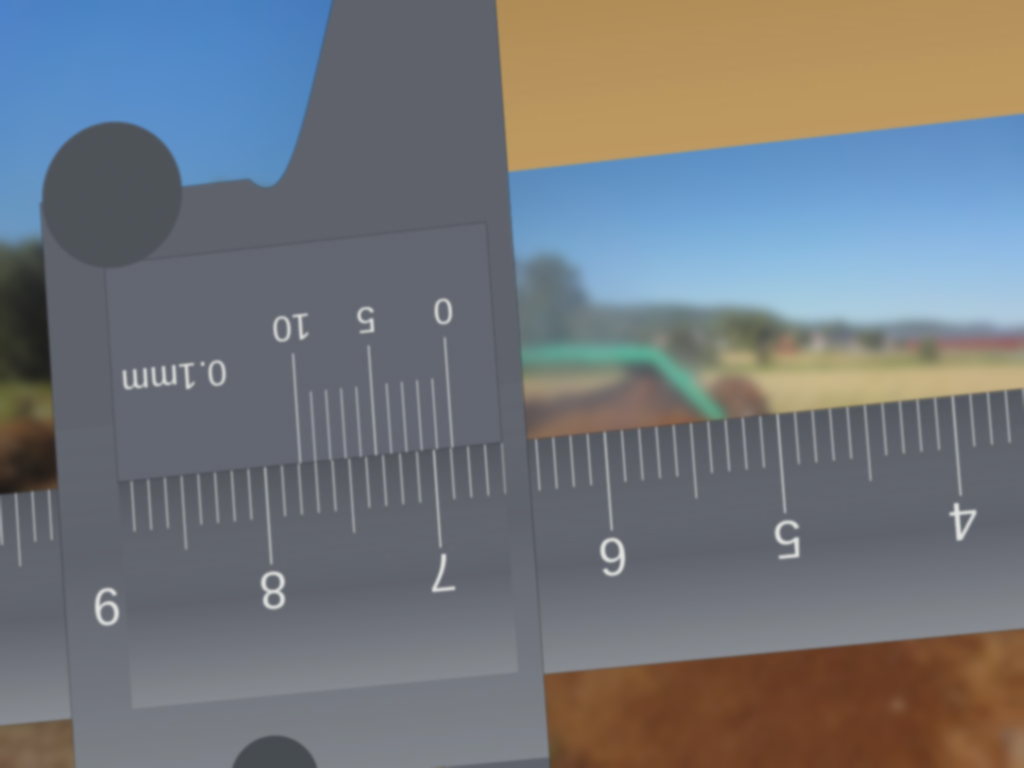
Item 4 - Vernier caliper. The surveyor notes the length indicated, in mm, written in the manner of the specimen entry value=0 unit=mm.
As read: value=68.9 unit=mm
